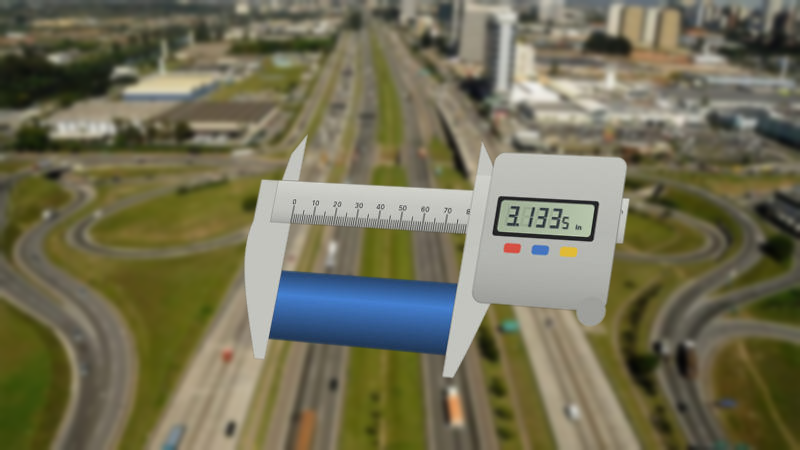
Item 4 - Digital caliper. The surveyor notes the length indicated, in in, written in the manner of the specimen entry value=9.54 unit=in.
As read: value=3.1335 unit=in
